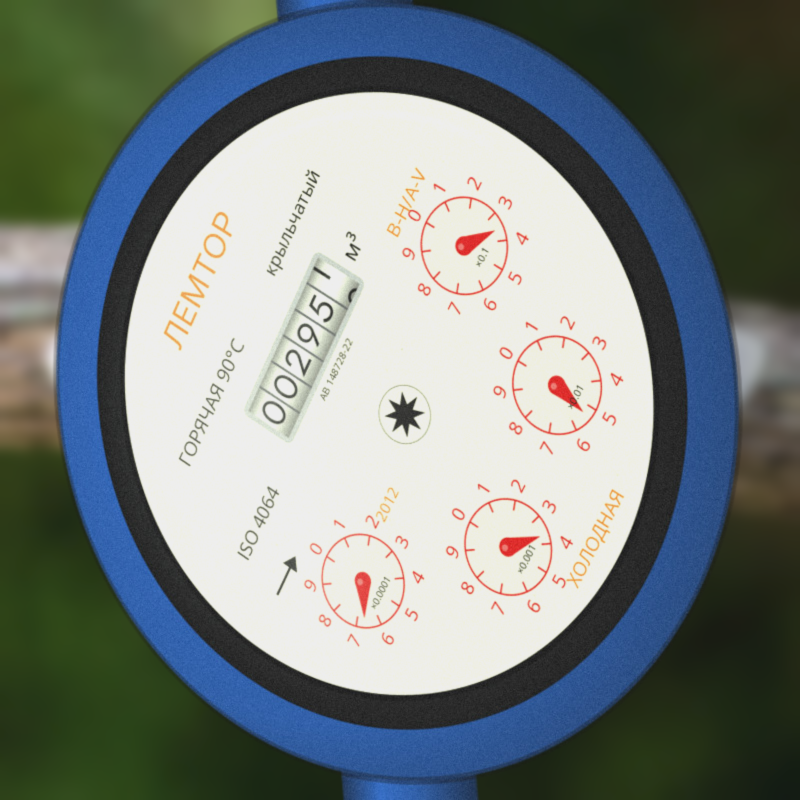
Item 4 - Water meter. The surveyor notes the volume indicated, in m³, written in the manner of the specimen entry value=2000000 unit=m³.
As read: value=2951.3536 unit=m³
